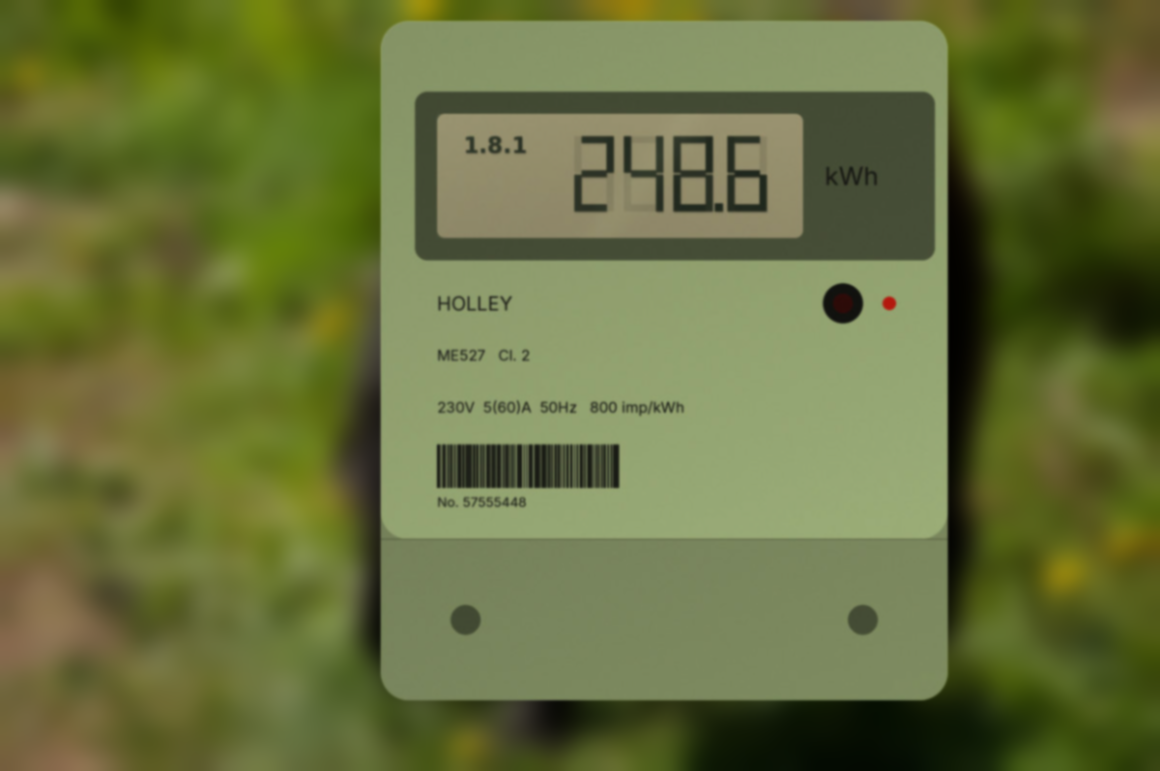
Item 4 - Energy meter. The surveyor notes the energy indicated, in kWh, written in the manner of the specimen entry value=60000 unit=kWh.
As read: value=248.6 unit=kWh
